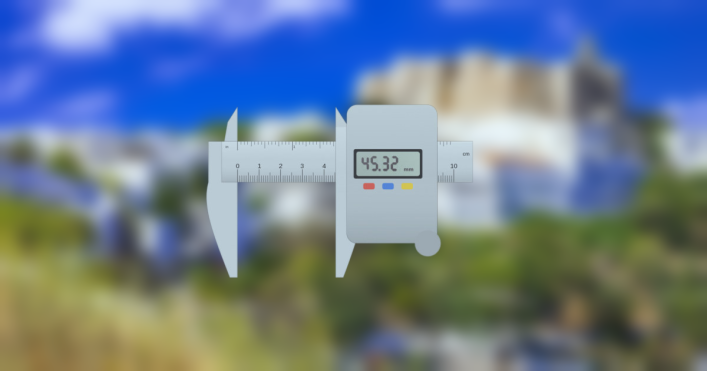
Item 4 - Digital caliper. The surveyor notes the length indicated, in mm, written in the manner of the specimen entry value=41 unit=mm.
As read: value=45.32 unit=mm
